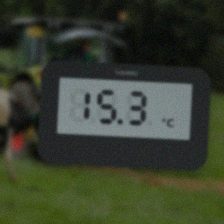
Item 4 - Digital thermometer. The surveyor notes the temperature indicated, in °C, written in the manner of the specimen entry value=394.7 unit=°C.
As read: value=15.3 unit=°C
